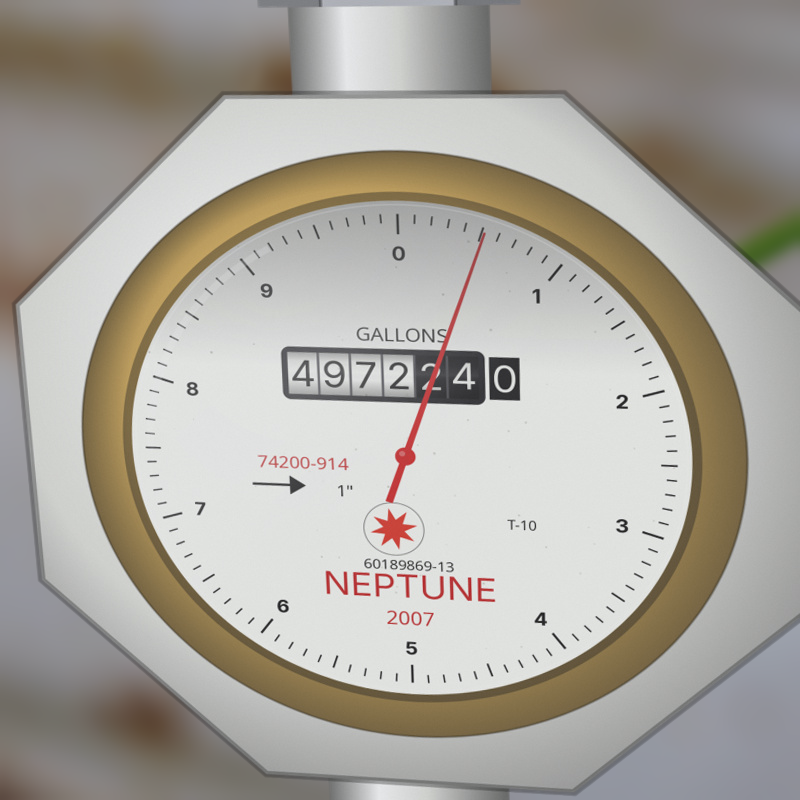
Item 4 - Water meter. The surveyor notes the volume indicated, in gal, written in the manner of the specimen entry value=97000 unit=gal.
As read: value=4972240.5 unit=gal
